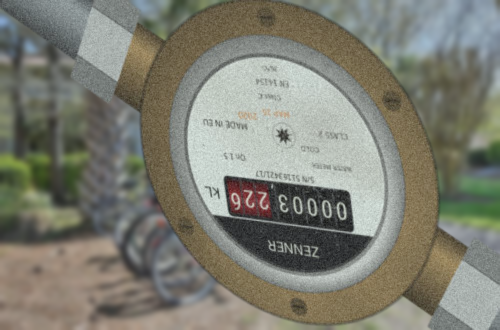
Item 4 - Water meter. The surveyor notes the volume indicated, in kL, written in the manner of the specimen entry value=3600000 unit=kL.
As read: value=3.226 unit=kL
